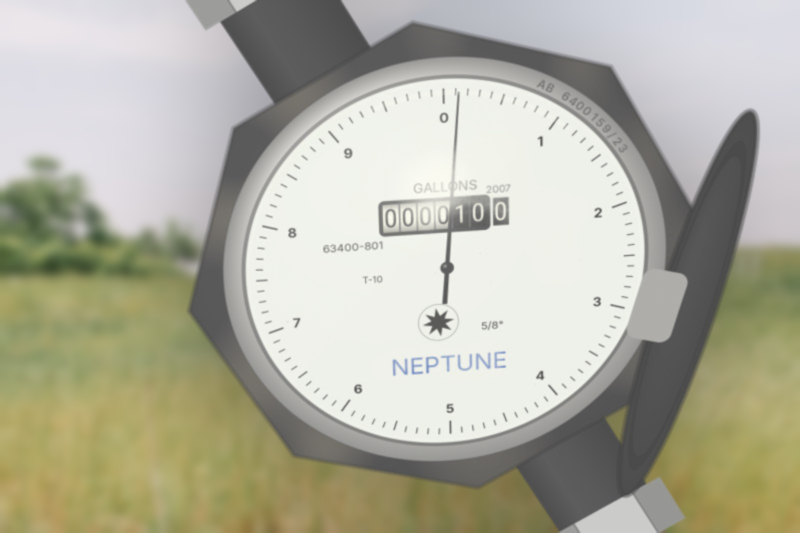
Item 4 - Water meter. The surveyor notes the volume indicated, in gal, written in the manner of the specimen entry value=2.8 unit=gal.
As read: value=100.1 unit=gal
